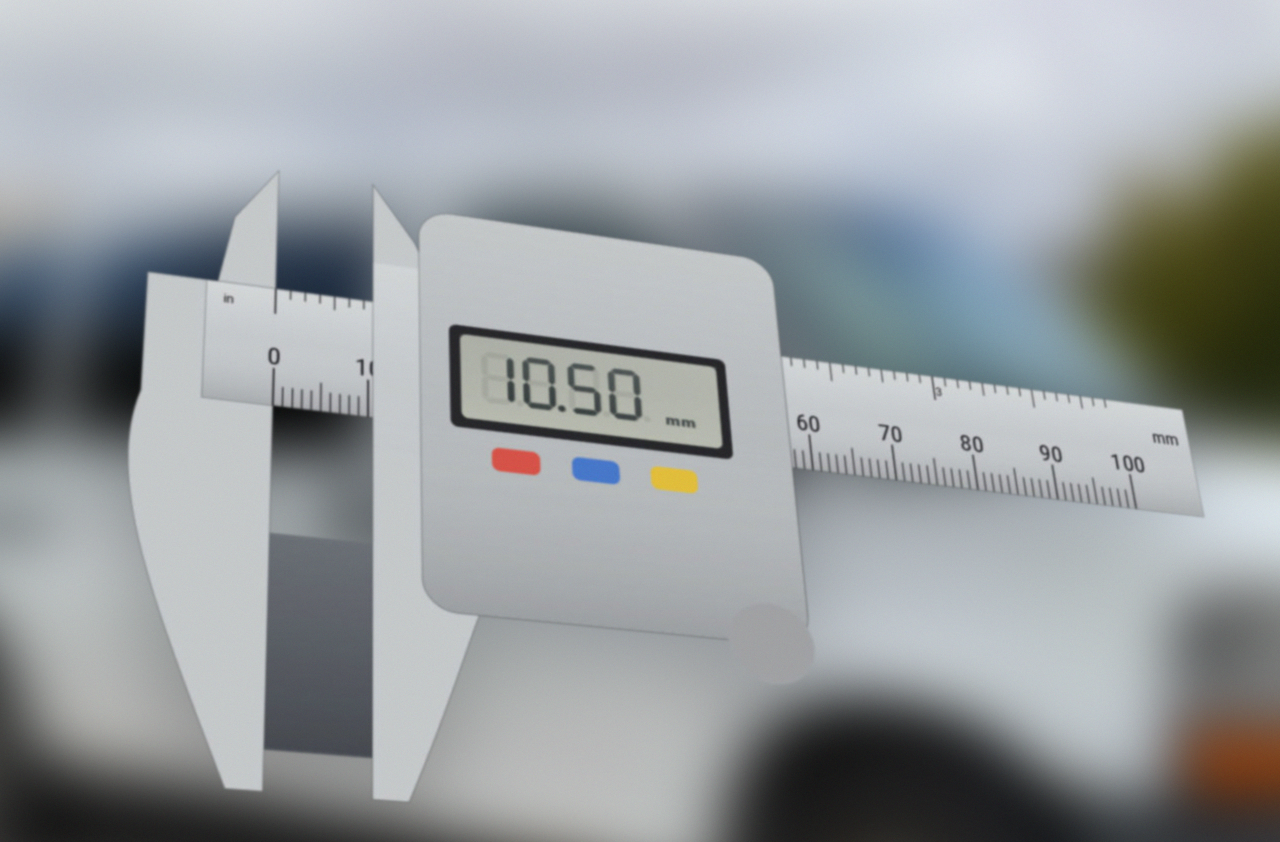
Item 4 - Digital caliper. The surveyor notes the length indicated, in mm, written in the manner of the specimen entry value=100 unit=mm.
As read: value=10.50 unit=mm
